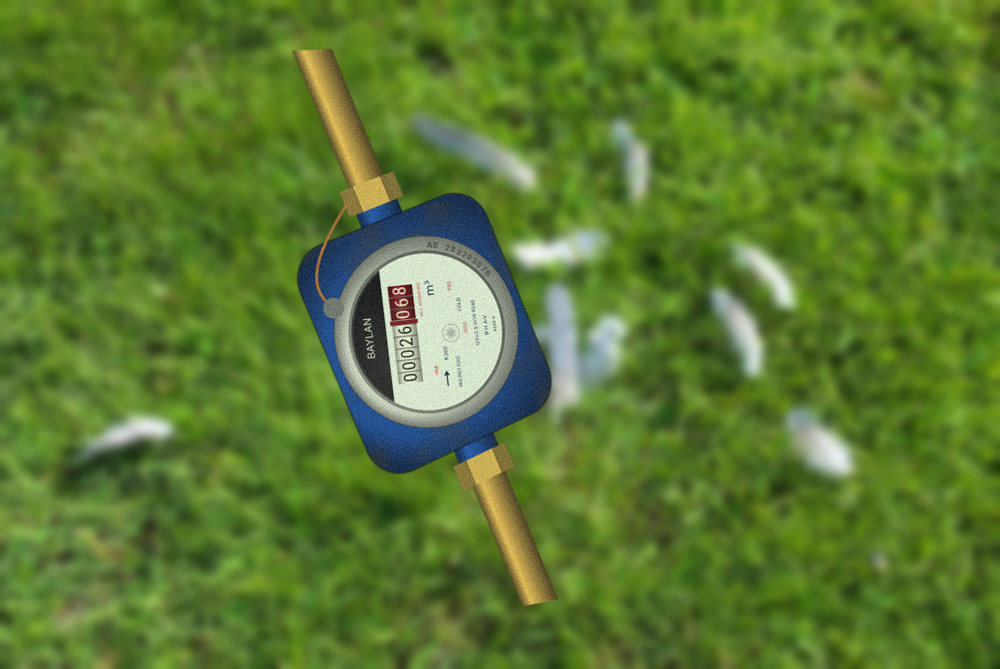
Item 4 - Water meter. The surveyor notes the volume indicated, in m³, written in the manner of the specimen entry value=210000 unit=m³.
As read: value=26.068 unit=m³
